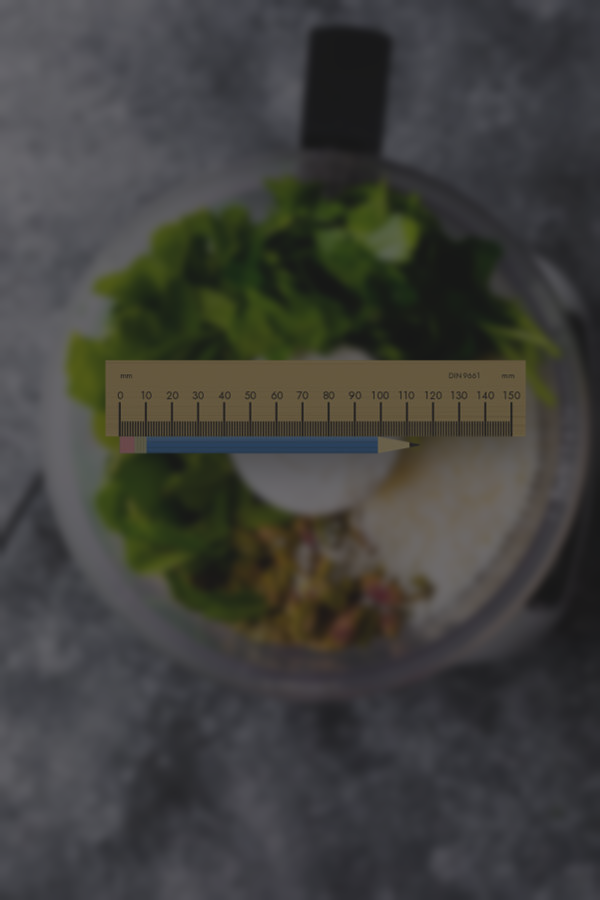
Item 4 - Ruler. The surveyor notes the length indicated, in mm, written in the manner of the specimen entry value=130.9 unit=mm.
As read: value=115 unit=mm
